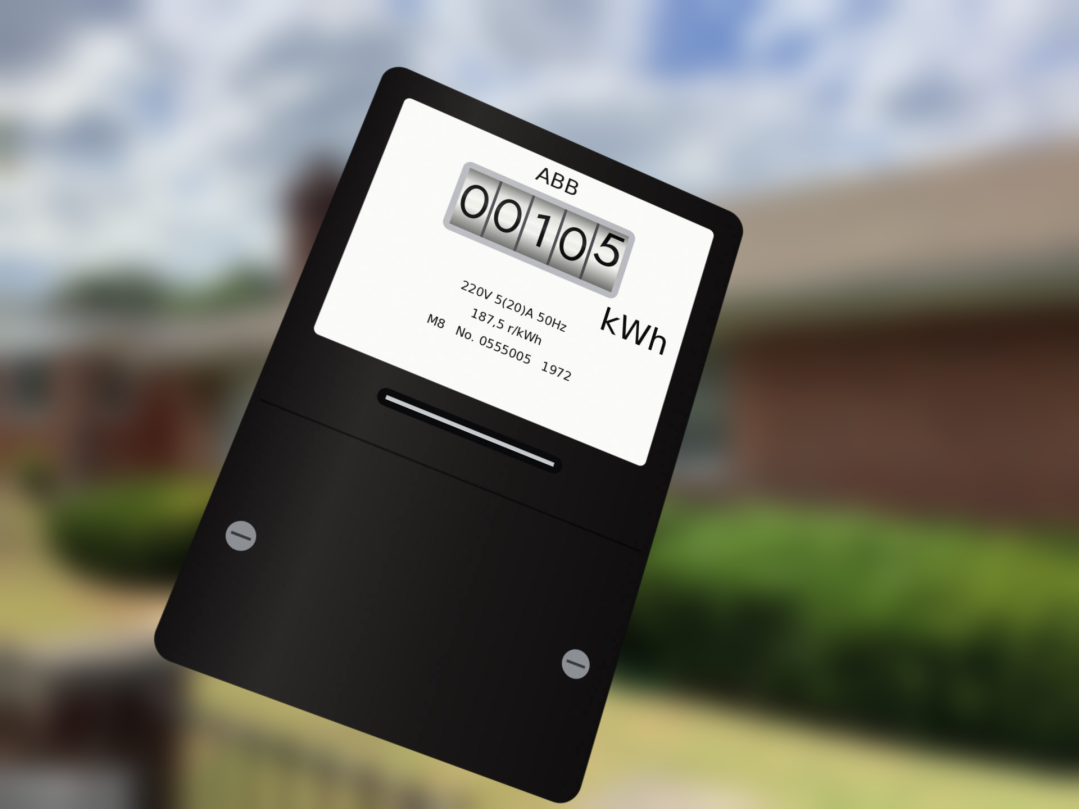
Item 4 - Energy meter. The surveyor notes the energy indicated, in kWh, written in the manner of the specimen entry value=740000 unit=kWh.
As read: value=105 unit=kWh
